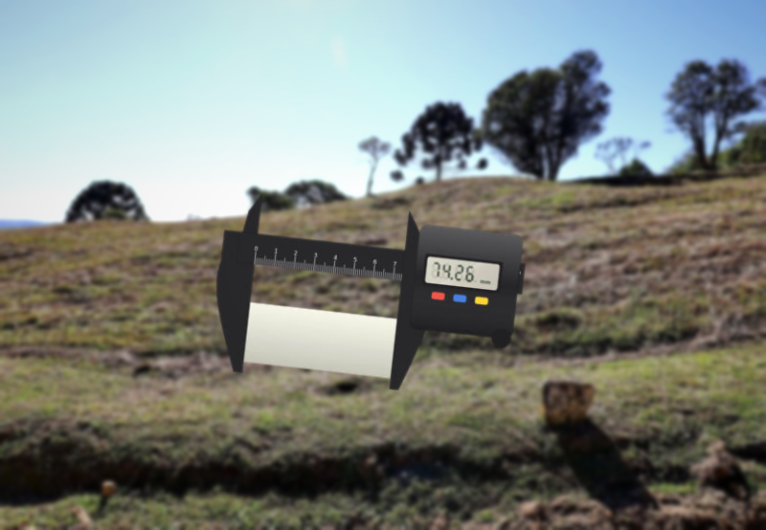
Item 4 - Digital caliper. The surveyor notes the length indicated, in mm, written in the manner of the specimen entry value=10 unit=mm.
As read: value=74.26 unit=mm
